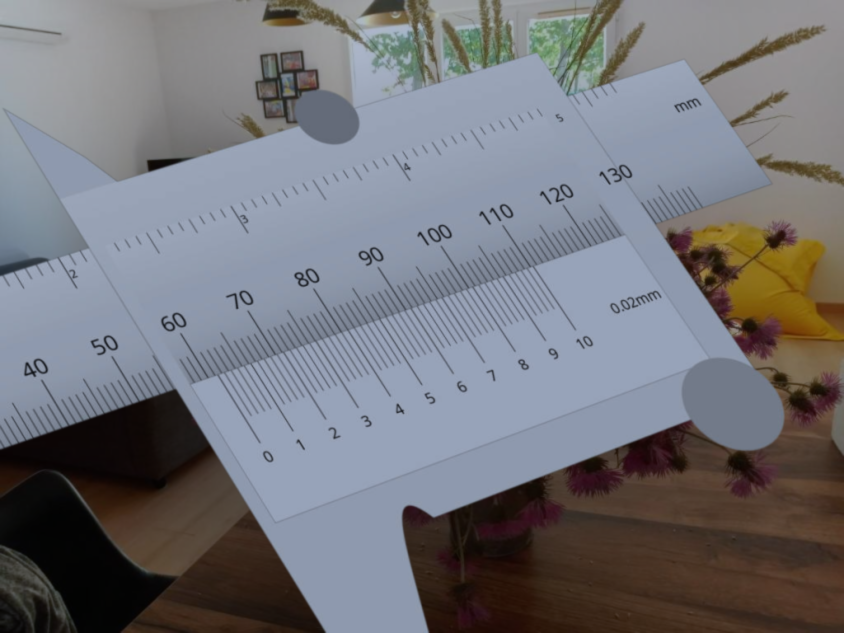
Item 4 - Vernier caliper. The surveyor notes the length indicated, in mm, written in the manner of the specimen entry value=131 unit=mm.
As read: value=61.4 unit=mm
